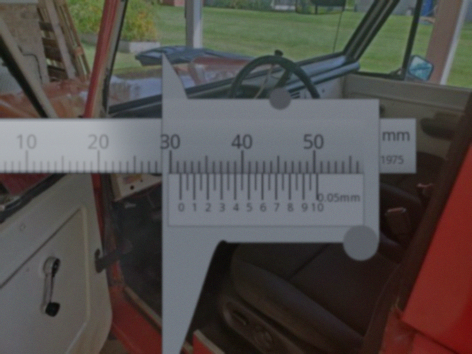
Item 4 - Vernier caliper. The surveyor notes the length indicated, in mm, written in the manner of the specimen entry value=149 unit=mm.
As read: value=31.4 unit=mm
